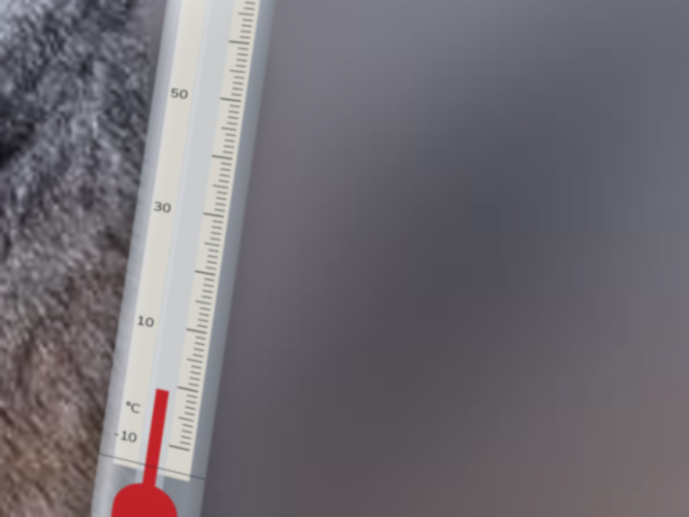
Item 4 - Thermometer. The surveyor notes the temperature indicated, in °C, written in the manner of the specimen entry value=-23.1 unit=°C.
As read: value=-1 unit=°C
